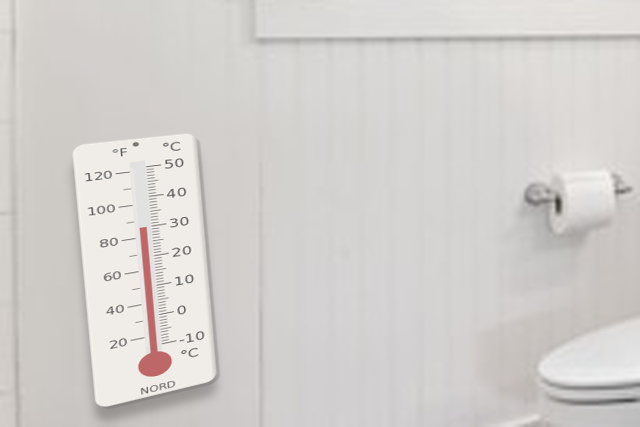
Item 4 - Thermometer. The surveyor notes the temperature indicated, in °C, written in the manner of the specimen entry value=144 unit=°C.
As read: value=30 unit=°C
